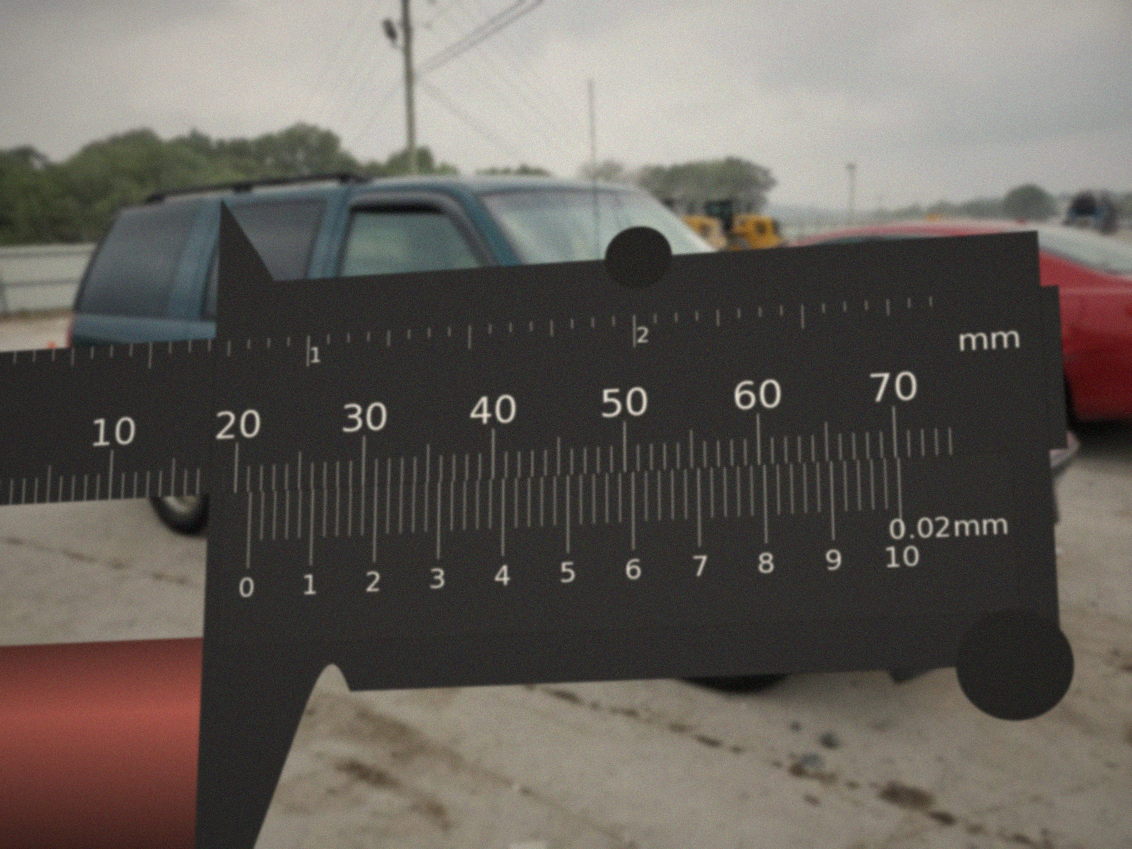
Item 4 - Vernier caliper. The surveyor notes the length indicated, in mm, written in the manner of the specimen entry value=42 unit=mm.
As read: value=21.2 unit=mm
